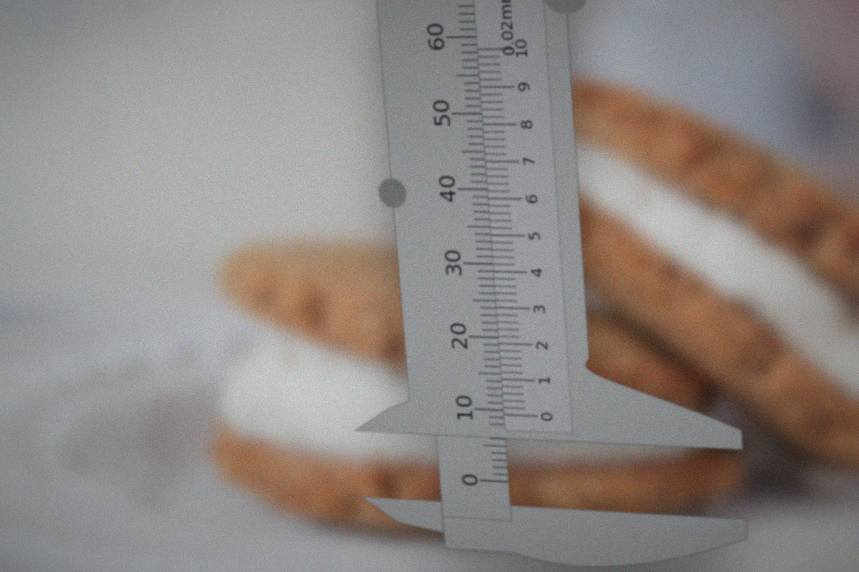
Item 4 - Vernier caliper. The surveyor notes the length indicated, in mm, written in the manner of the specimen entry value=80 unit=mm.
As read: value=9.4 unit=mm
